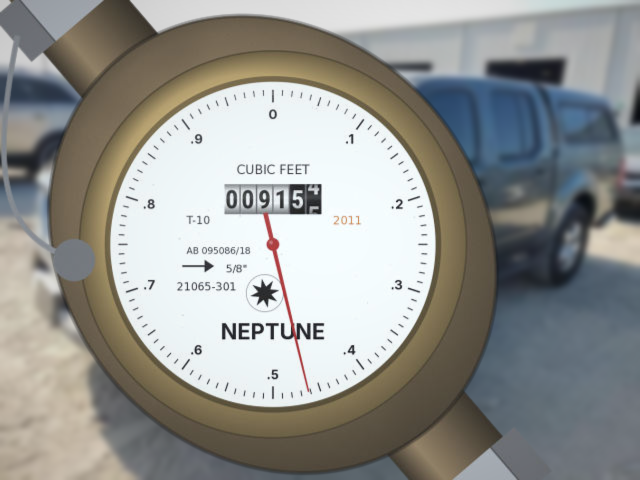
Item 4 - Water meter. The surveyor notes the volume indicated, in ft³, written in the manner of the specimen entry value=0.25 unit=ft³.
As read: value=9154.46 unit=ft³
